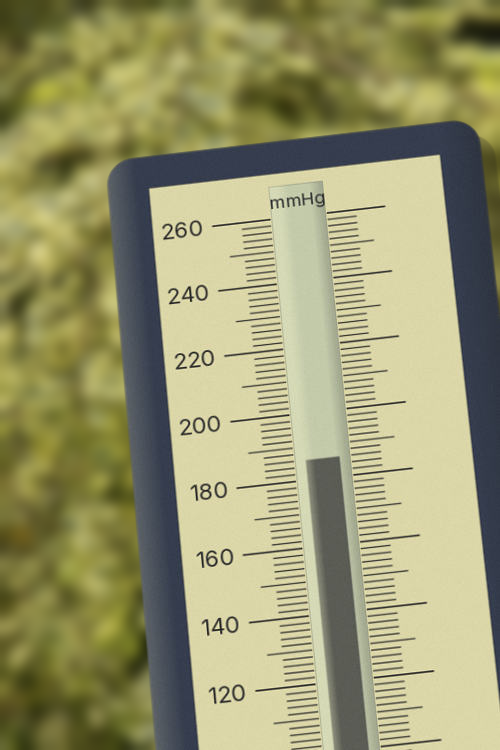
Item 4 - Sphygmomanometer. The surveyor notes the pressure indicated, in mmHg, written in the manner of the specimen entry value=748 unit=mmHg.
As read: value=186 unit=mmHg
